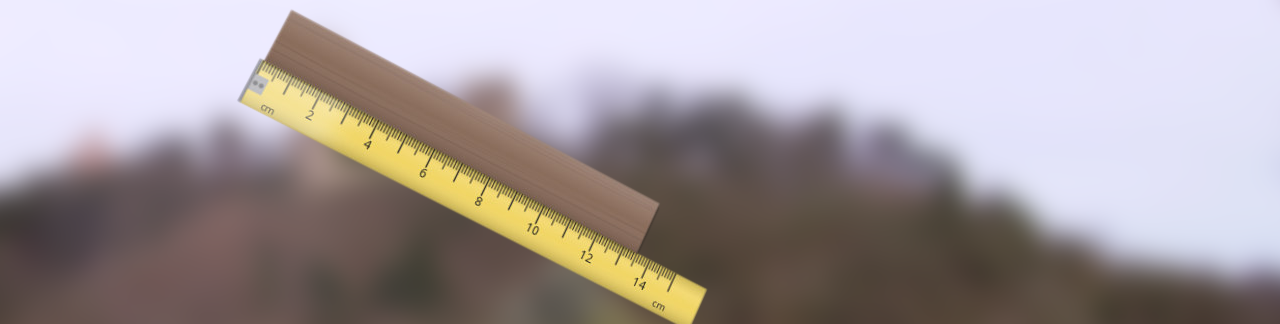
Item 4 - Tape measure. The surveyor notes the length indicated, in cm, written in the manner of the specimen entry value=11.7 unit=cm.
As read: value=13.5 unit=cm
